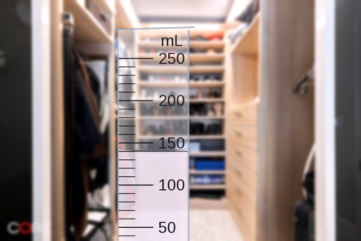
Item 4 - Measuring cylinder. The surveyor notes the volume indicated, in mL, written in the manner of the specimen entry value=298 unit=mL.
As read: value=140 unit=mL
